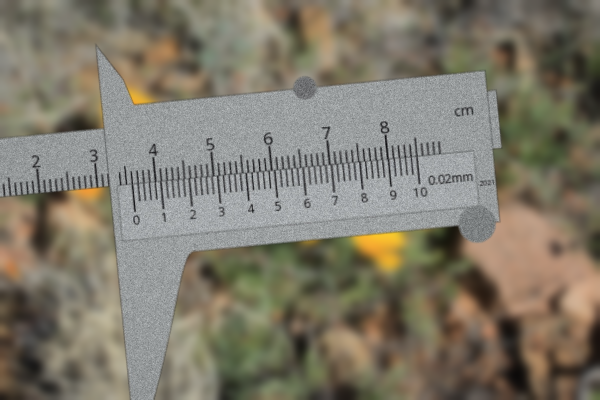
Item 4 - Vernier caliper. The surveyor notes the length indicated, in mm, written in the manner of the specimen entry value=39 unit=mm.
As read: value=36.0 unit=mm
